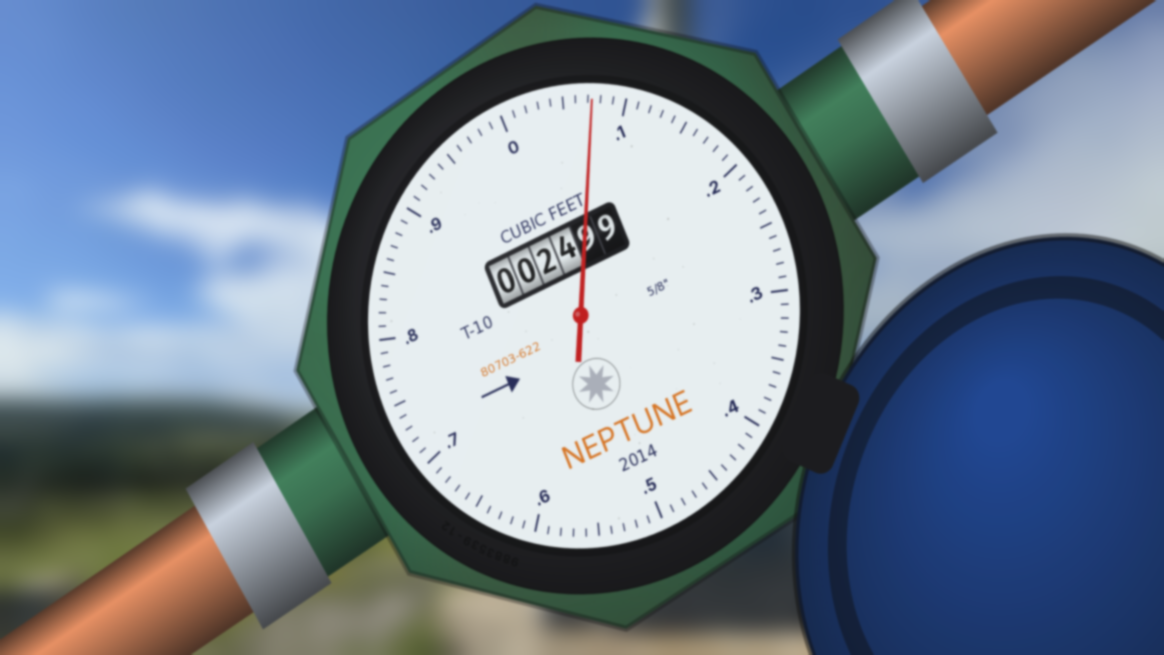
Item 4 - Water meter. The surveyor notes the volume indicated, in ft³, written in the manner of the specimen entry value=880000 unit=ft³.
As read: value=2499.07 unit=ft³
